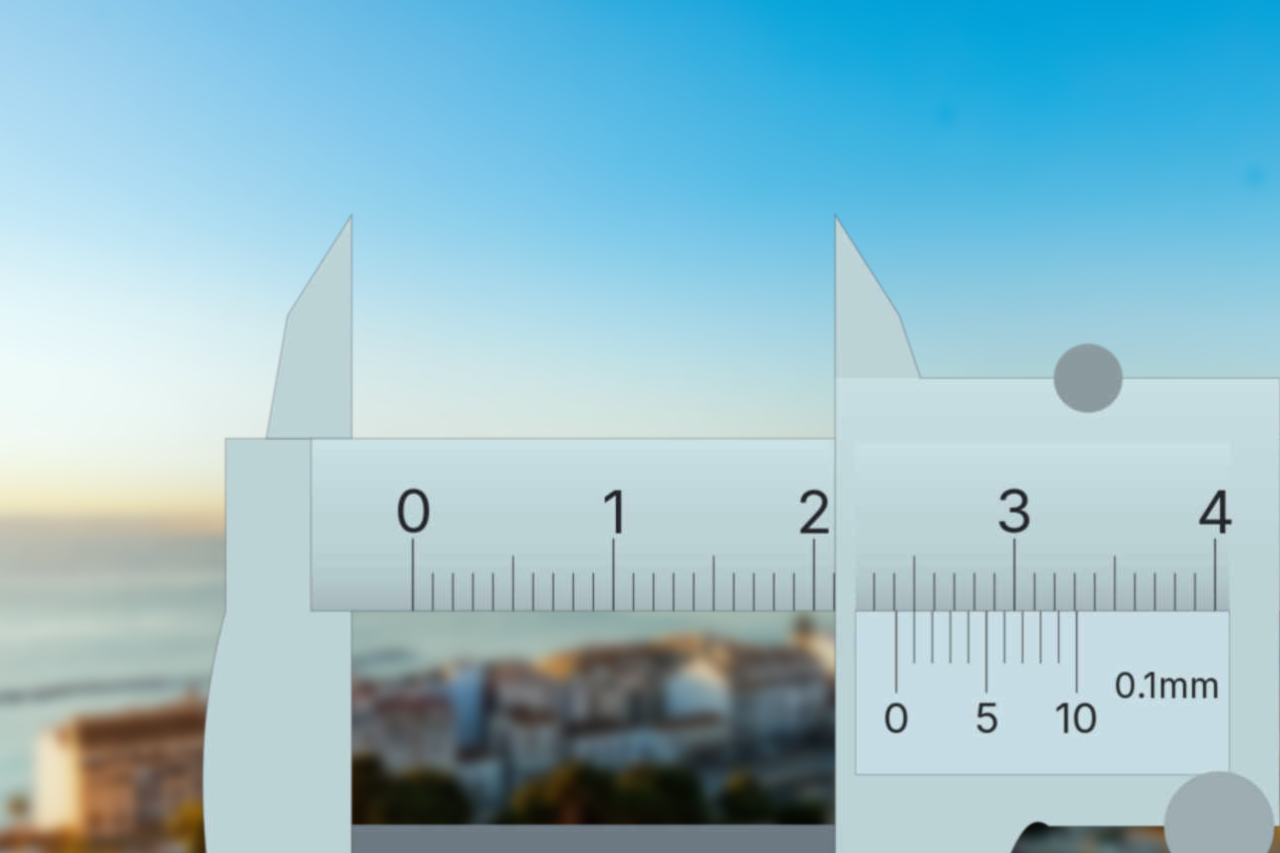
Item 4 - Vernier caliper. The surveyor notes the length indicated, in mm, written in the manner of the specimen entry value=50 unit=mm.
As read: value=24.1 unit=mm
